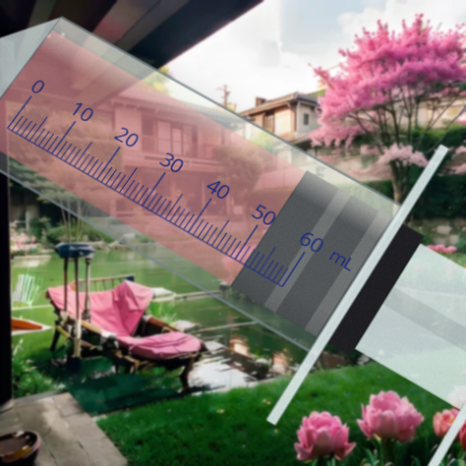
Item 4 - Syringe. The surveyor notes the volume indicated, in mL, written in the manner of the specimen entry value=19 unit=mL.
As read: value=52 unit=mL
